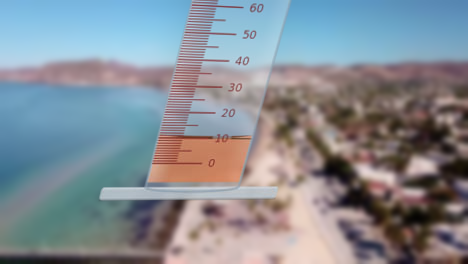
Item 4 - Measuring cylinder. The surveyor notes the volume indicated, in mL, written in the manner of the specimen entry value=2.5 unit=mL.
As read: value=10 unit=mL
